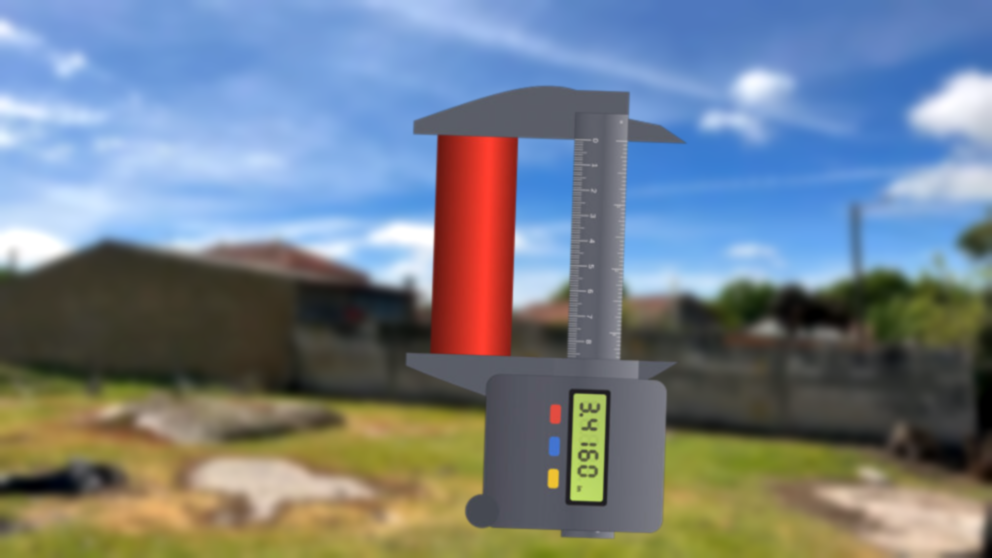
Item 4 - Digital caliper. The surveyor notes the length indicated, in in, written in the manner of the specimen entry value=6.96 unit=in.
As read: value=3.4160 unit=in
